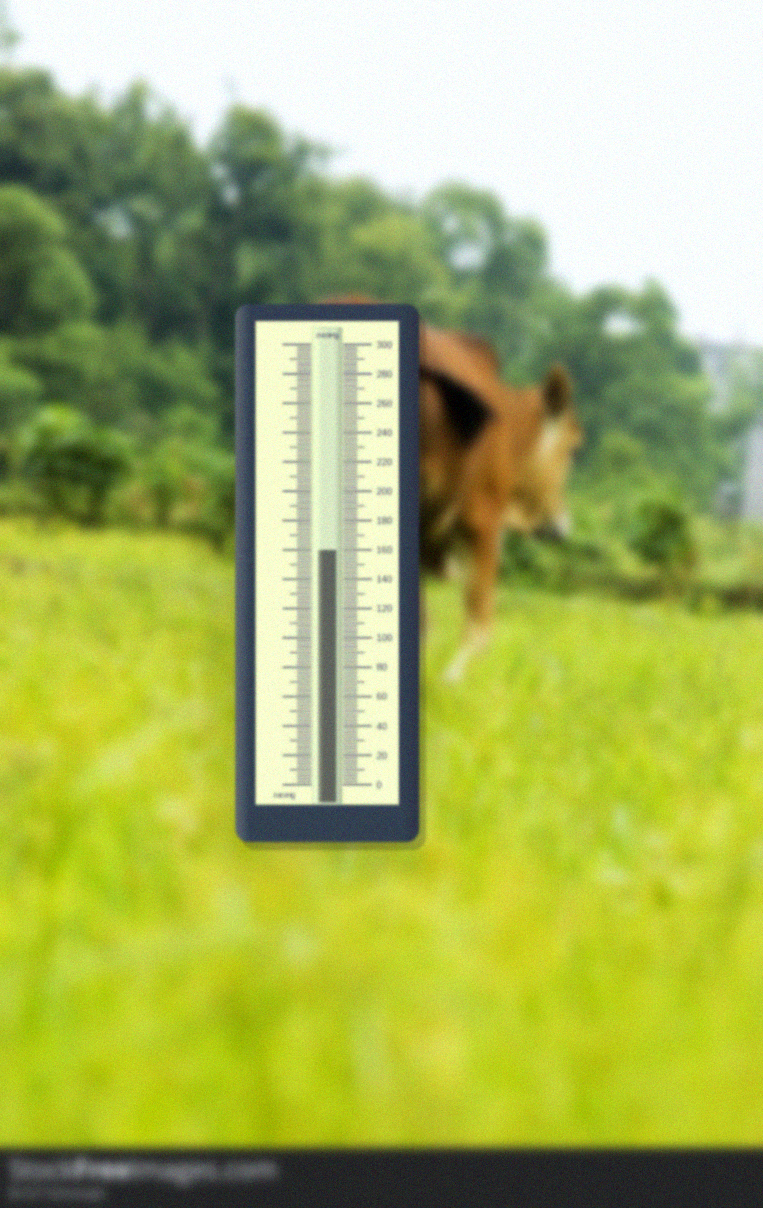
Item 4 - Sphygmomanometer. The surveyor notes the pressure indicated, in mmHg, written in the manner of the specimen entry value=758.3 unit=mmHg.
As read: value=160 unit=mmHg
